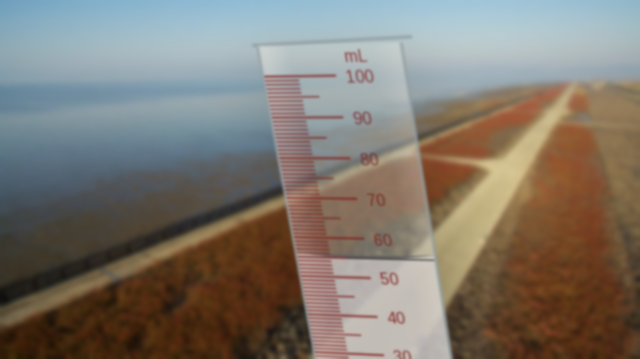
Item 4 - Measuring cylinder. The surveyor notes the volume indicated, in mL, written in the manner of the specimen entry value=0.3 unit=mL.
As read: value=55 unit=mL
